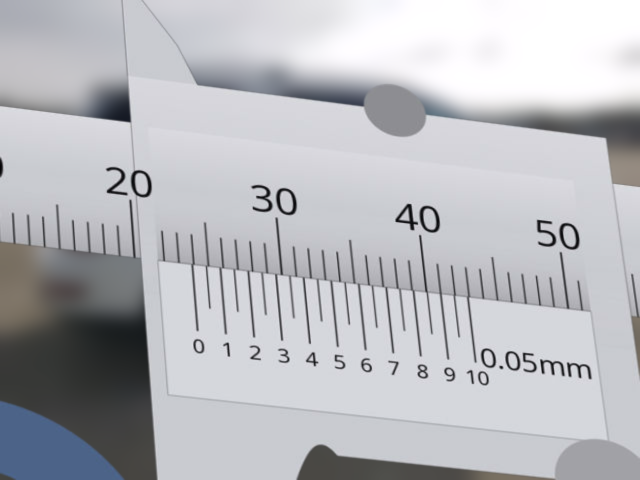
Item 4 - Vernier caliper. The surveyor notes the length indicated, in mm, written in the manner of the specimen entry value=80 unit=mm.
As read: value=23.9 unit=mm
